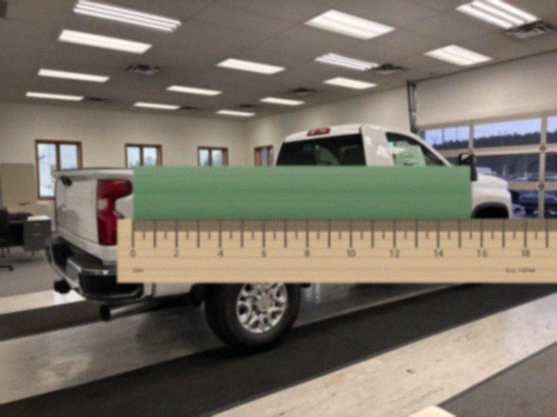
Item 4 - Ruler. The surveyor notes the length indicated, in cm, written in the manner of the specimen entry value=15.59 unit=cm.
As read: value=15.5 unit=cm
